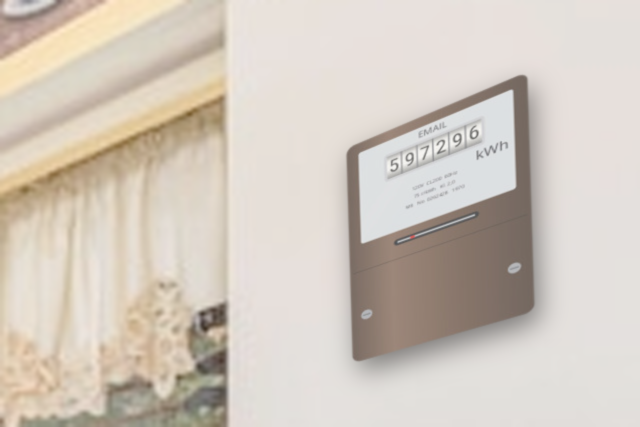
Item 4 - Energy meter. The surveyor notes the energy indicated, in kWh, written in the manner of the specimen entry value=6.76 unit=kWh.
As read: value=597296 unit=kWh
